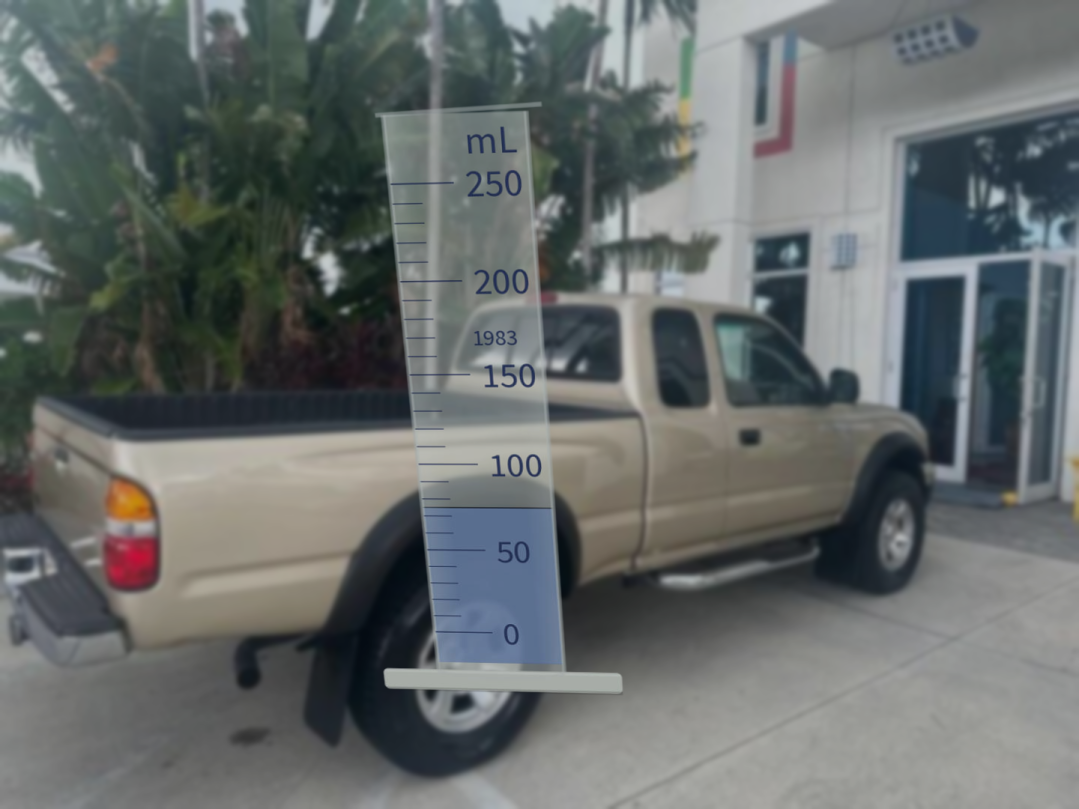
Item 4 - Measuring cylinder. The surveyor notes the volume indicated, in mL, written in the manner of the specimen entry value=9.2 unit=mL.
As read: value=75 unit=mL
